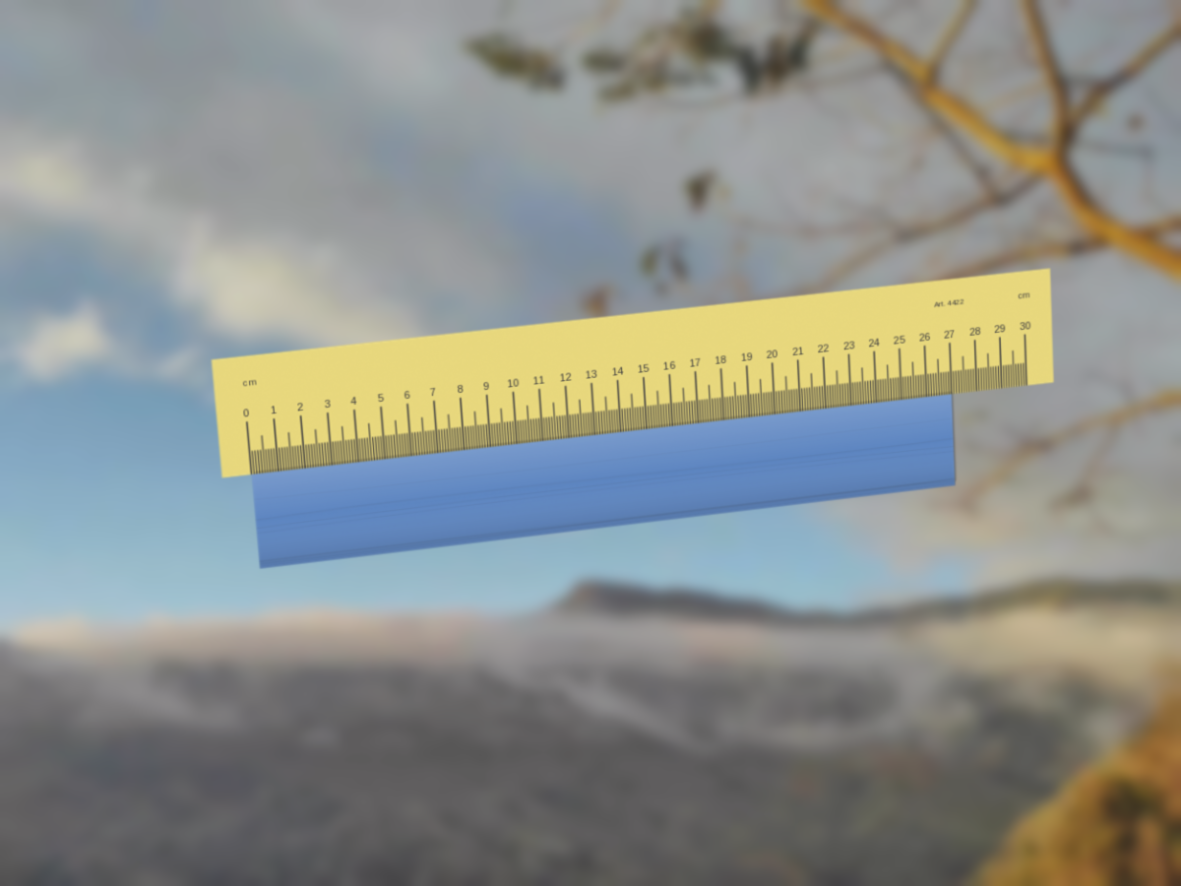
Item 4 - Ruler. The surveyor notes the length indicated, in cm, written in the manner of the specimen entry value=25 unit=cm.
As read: value=27 unit=cm
